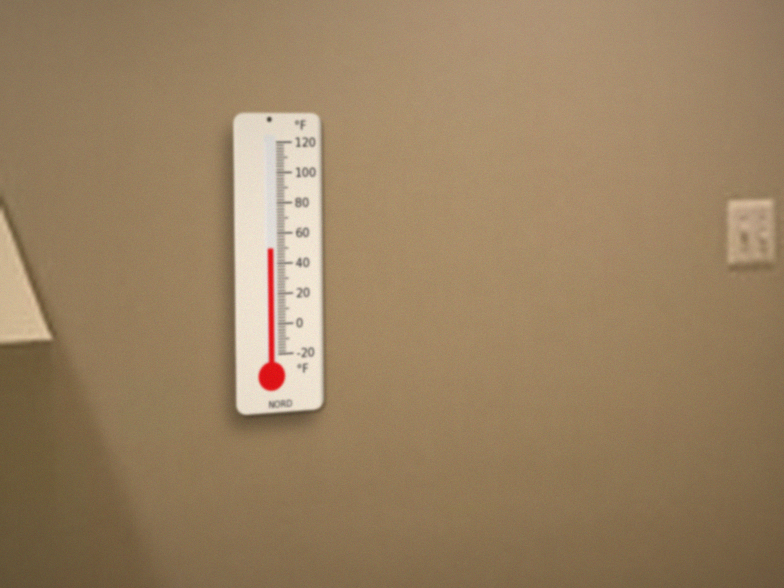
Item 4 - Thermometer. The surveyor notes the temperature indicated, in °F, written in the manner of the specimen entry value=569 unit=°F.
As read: value=50 unit=°F
